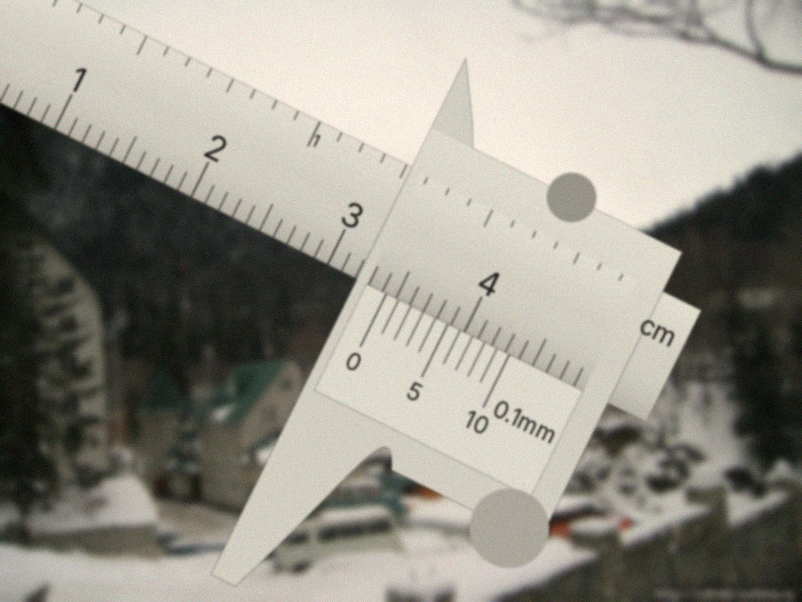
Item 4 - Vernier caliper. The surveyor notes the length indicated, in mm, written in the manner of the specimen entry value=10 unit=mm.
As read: value=34.3 unit=mm
